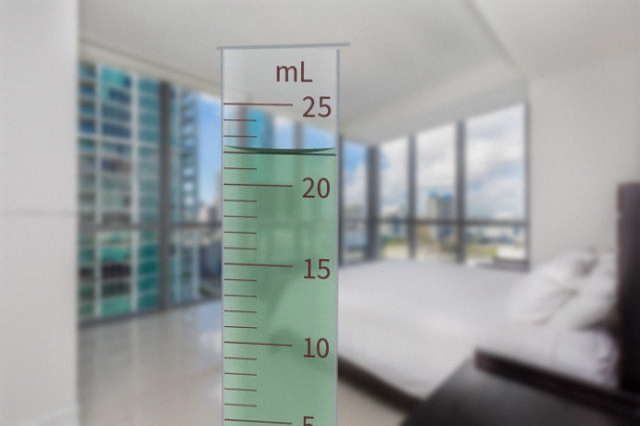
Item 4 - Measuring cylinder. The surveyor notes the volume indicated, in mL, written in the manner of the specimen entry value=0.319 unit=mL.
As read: value=22 unit=mL
